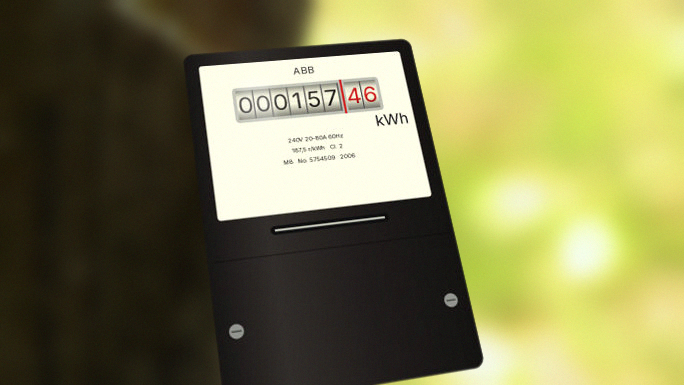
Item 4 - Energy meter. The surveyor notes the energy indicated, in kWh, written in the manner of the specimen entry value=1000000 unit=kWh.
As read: value=157.46 unit=kWh
